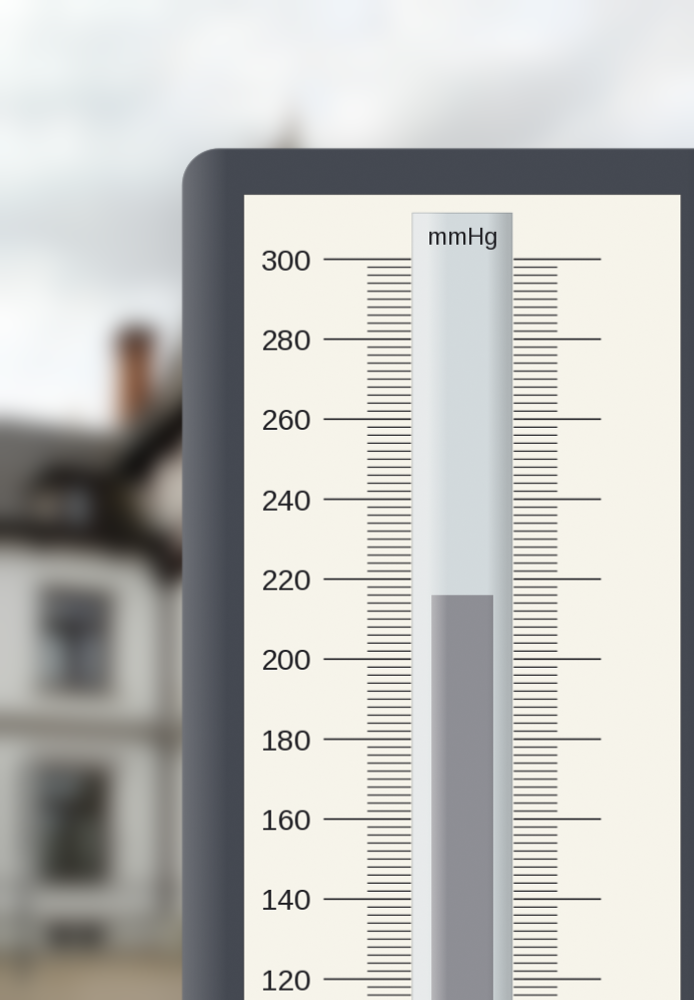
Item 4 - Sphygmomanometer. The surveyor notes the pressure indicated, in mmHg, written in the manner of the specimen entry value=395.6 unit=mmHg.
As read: value=216 unit=mmHg
